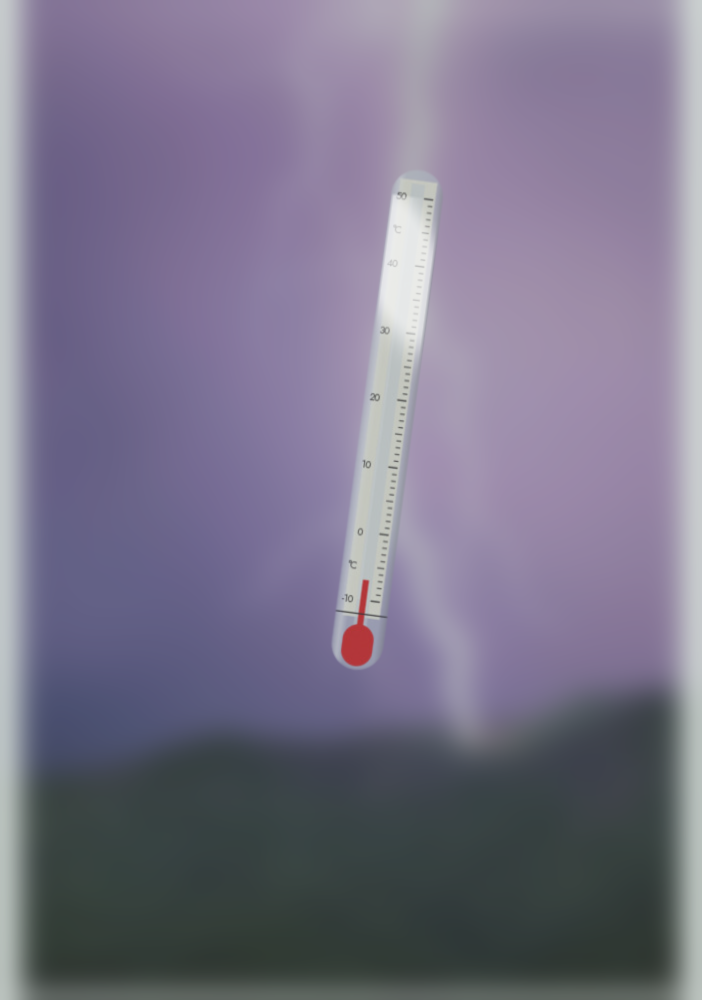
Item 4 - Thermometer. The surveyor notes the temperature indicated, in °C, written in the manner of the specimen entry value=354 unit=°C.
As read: value=-7 unit=°C
